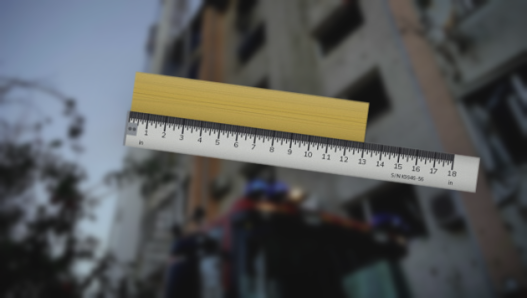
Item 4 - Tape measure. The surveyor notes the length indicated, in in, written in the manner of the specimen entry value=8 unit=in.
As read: value=13 unit=in
